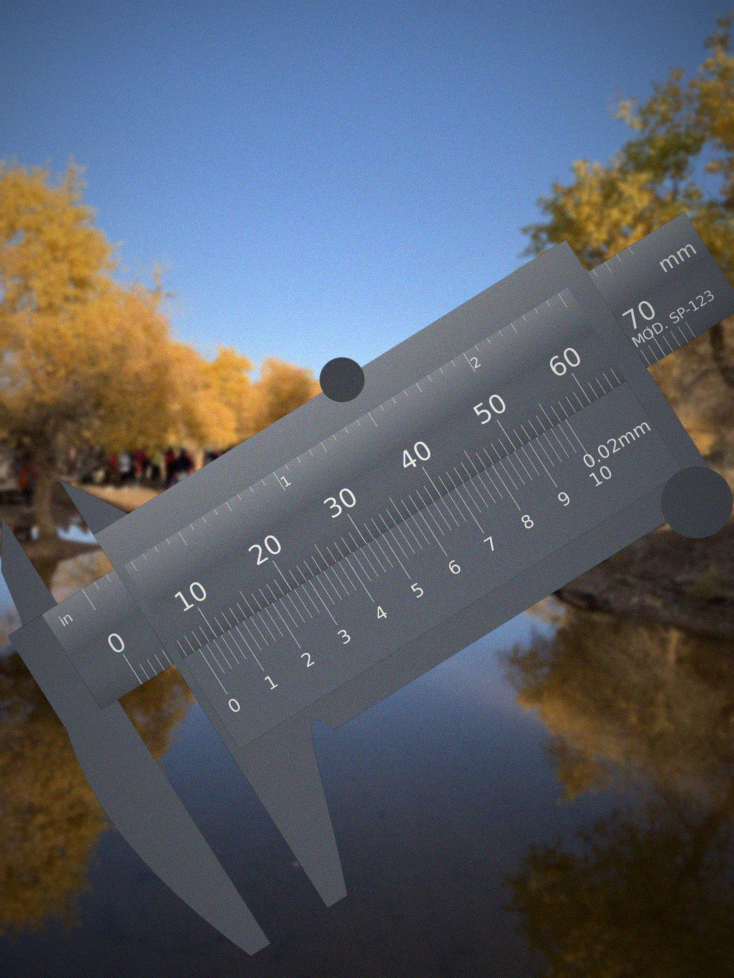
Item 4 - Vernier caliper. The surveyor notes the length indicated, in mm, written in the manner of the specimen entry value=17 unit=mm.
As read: value=7.6 unit=mm
